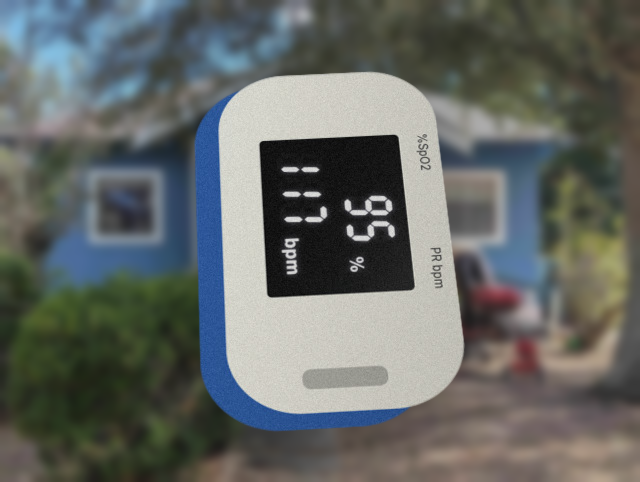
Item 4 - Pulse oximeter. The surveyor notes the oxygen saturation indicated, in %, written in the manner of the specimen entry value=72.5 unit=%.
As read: value=95 unit=%
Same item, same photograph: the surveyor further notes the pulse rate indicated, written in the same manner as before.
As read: value=117 unit=bpm
